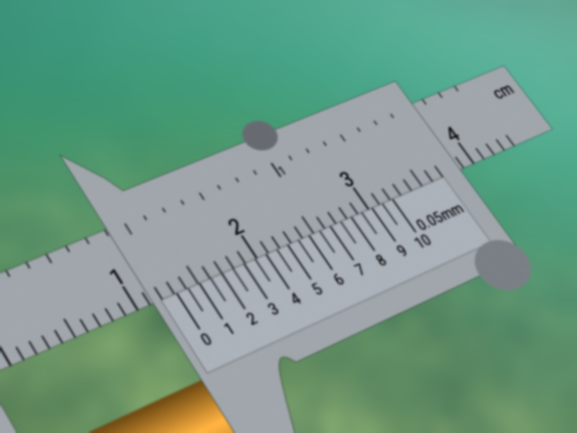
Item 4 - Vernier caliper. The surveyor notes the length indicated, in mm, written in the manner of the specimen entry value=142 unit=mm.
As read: value=13.2 unit=mm
